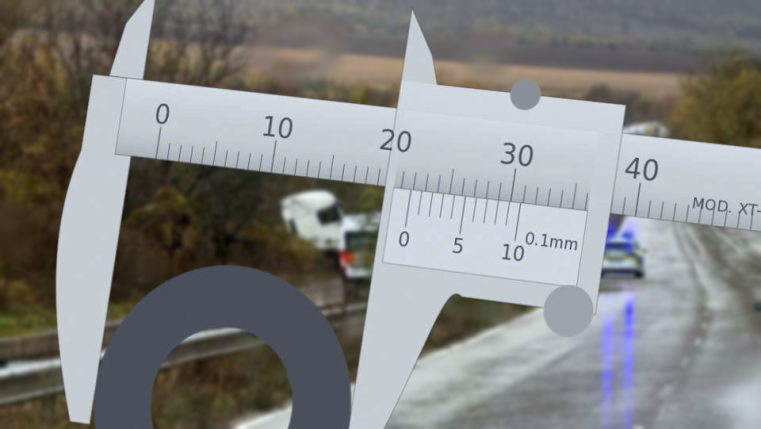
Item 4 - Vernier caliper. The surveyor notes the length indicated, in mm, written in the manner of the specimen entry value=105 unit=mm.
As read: value=21.8 unit=mm
